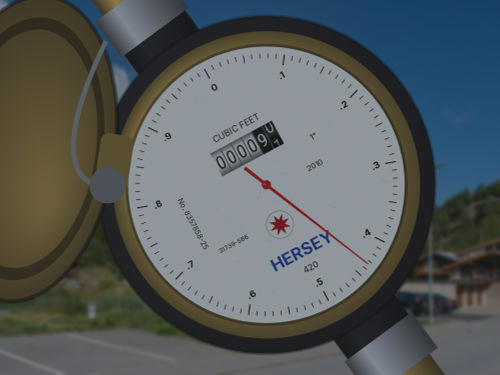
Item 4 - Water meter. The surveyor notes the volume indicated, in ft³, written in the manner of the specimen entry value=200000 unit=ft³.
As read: value=90.43 unit=ft³
